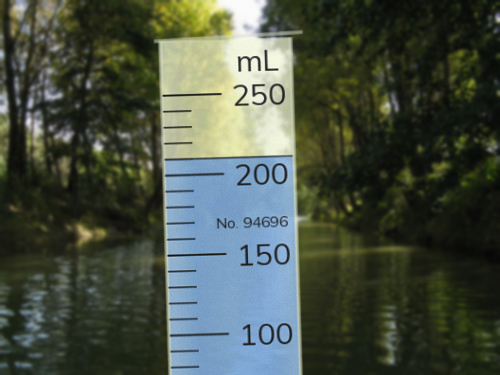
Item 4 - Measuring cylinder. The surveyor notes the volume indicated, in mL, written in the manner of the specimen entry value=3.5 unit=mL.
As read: value=210 unit=mL
